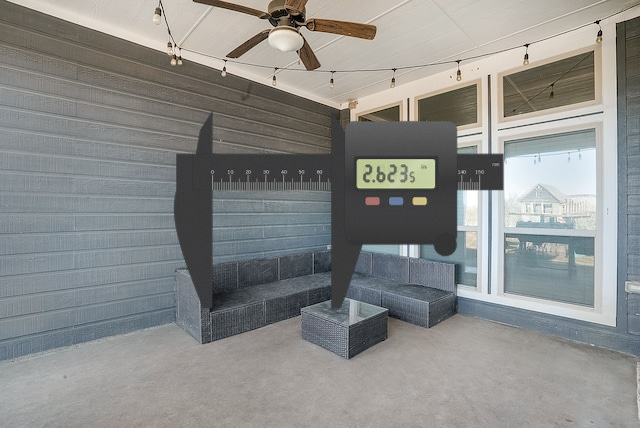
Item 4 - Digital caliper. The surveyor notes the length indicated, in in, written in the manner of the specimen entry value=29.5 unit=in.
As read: value=2.6235 unit=in
